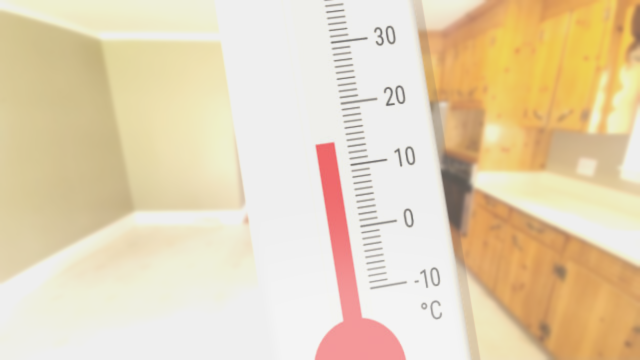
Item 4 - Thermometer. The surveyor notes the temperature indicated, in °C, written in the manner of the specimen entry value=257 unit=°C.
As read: value=14 unit=°C
